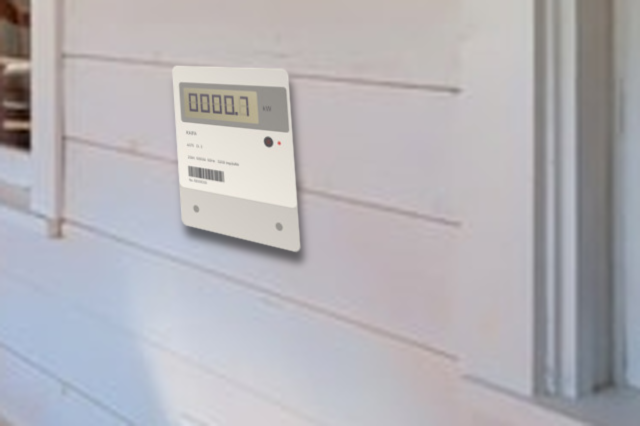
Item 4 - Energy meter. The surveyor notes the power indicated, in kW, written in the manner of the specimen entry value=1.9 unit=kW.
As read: value=0.7 unit=kW
